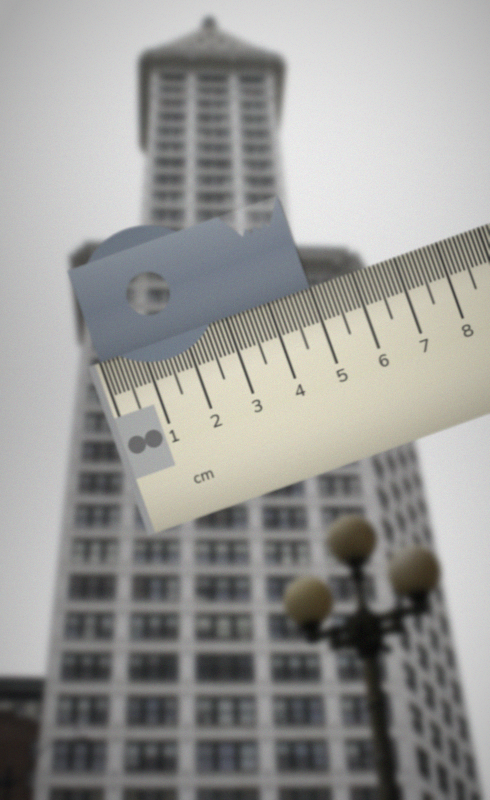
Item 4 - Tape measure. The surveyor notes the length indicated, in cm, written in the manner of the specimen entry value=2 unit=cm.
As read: value=5 unit=cm
